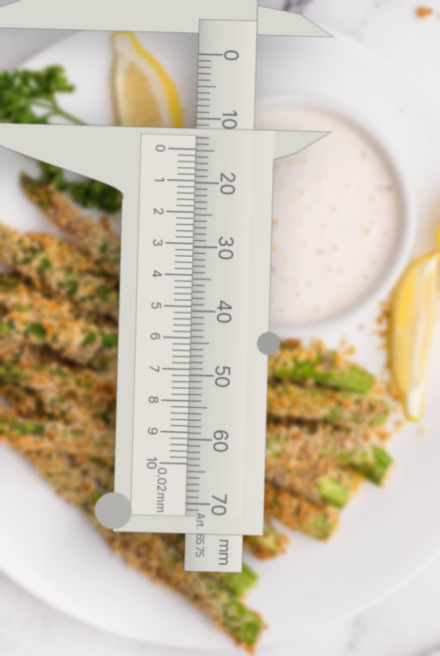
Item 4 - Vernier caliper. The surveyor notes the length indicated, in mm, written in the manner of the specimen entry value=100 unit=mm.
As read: value=14.8 unit=mm
